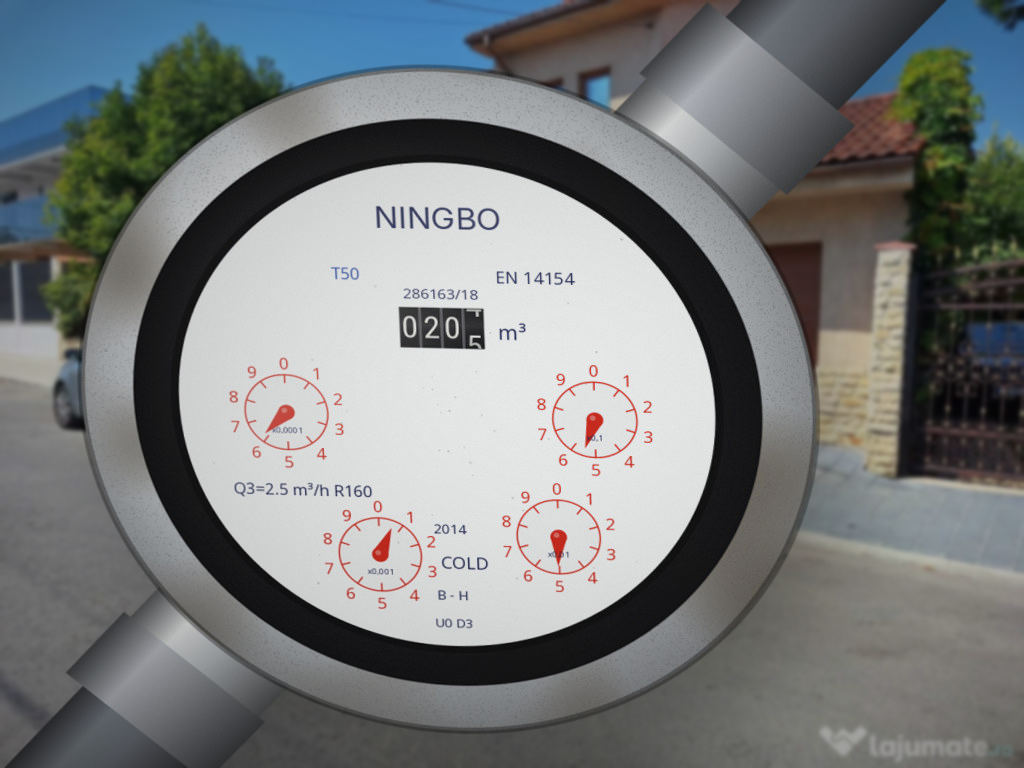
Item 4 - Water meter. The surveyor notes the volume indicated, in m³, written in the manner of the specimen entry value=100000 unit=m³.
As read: value=204.5506 unit=m³
